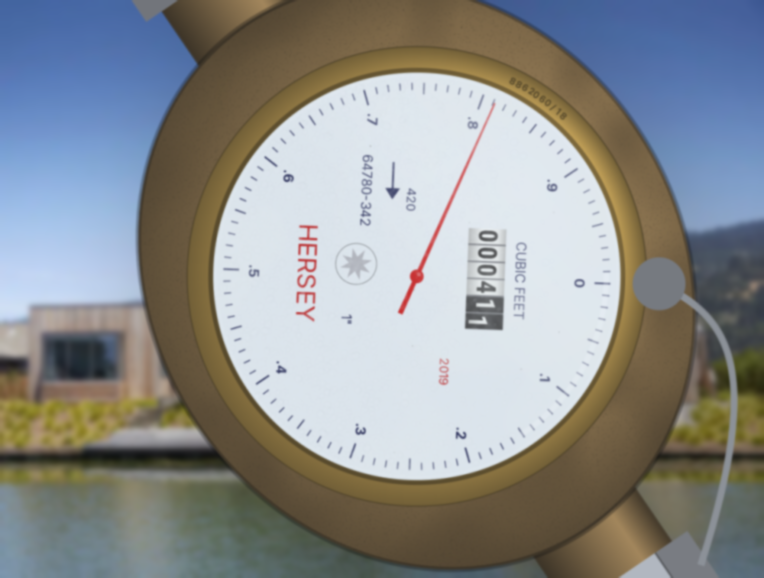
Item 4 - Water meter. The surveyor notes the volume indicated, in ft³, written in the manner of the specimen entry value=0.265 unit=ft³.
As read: value=410.81 unit=ft³
